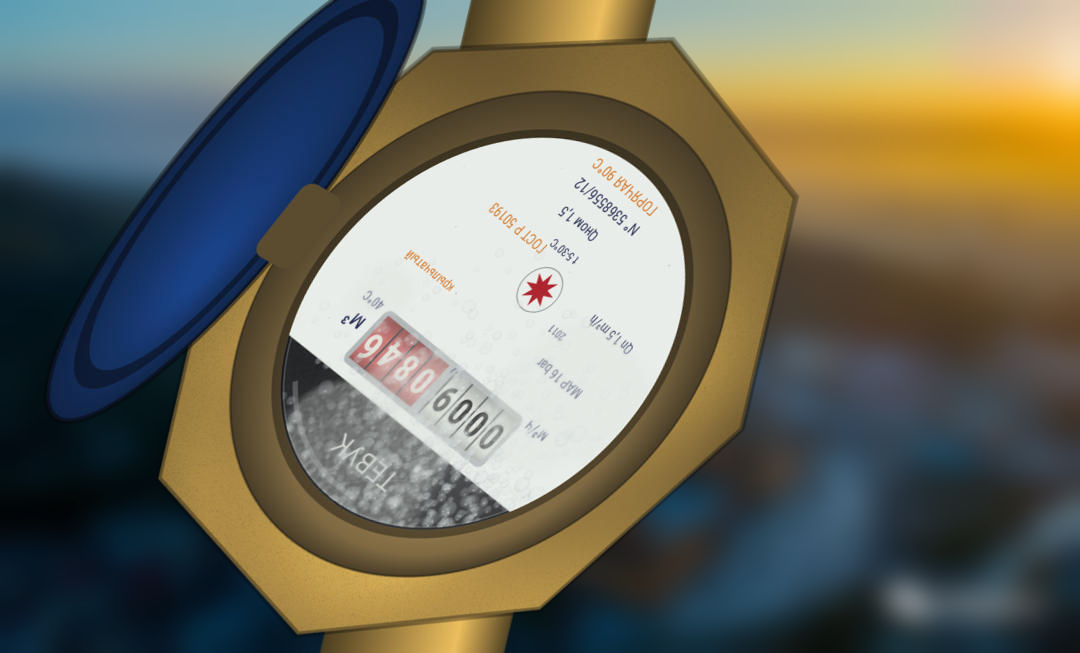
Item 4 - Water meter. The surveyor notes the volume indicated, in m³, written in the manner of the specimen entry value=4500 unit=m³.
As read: value=9.0846 unit=m³
